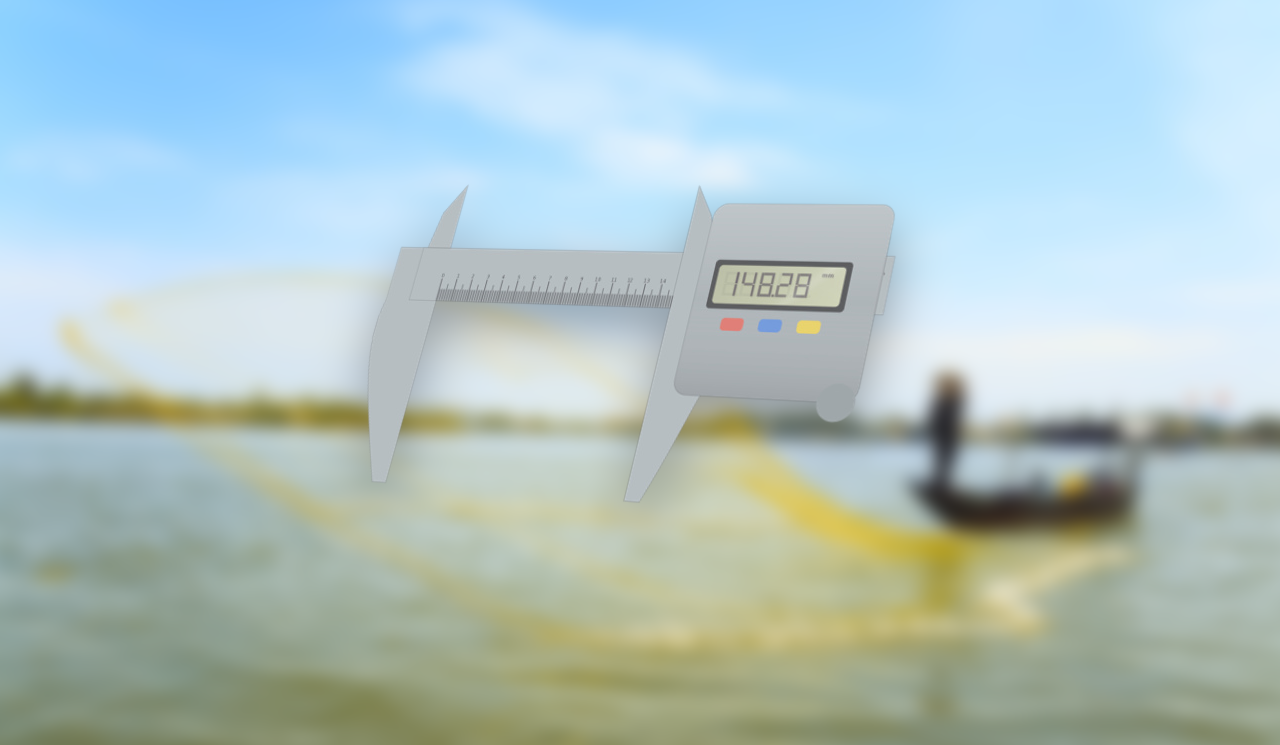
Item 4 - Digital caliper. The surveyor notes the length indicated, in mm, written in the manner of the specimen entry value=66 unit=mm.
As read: value=148.28 unit=mm
